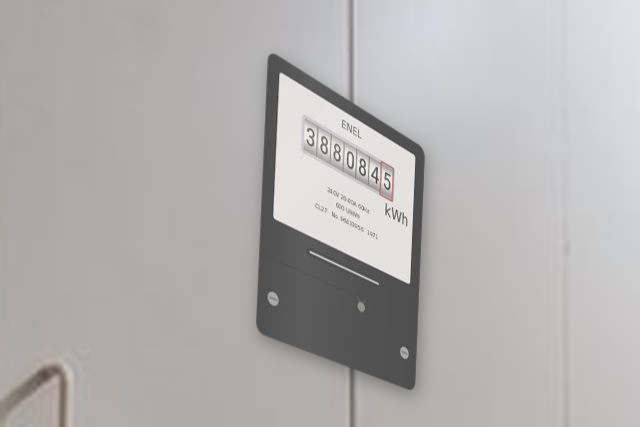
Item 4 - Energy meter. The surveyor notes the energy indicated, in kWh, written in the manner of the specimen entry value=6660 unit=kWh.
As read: value=388084.5 unit=kWh
